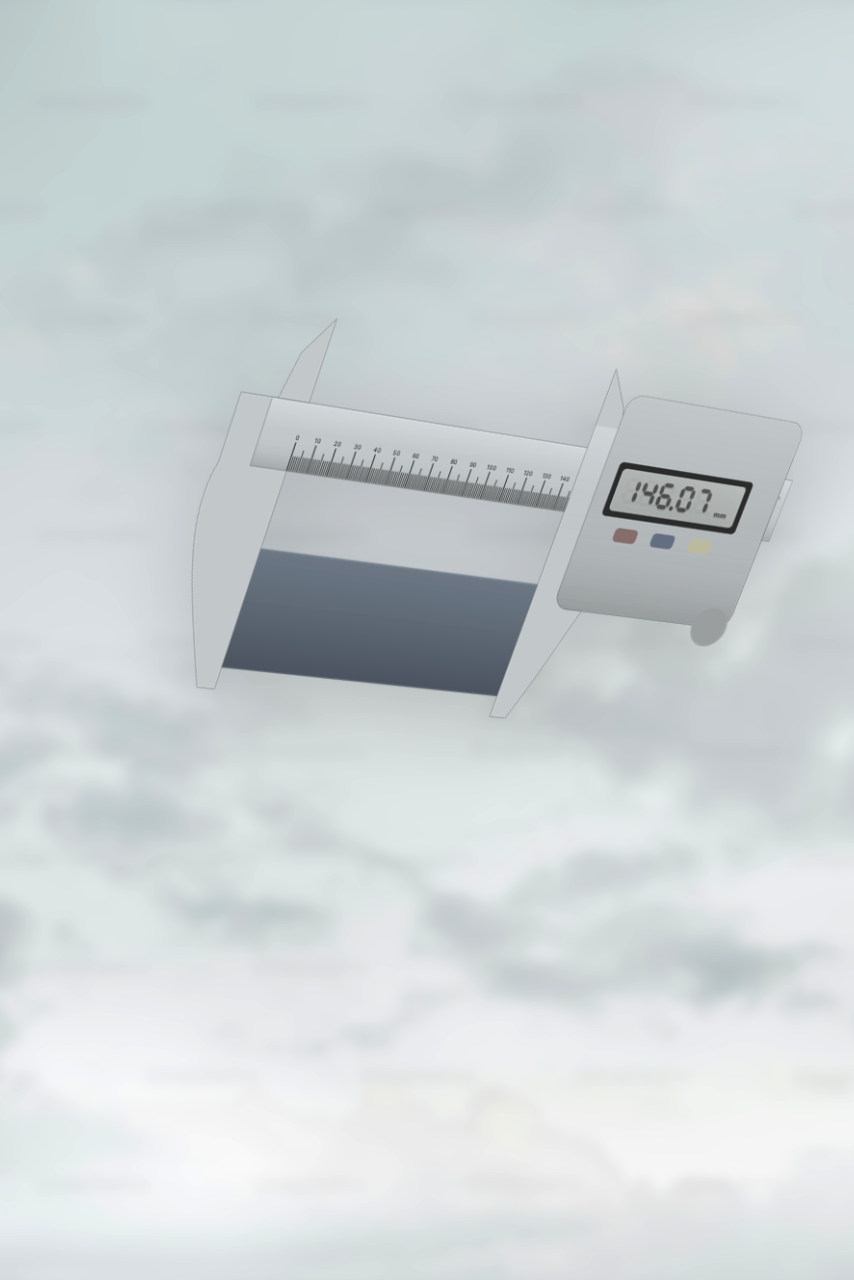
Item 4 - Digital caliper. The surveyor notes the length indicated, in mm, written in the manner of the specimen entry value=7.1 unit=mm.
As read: value=146.07 unit=mm
